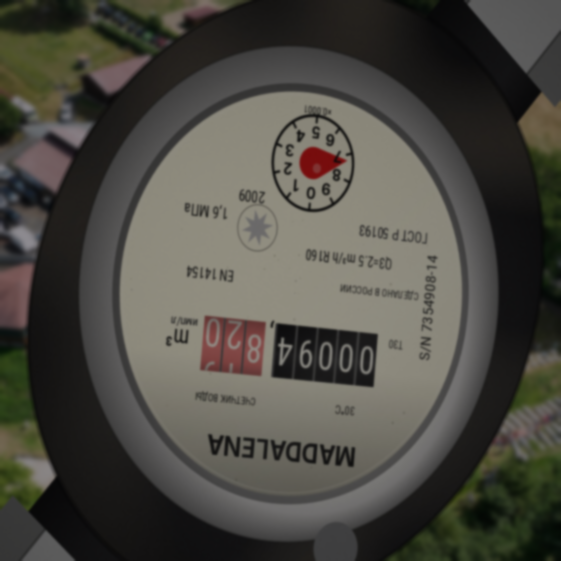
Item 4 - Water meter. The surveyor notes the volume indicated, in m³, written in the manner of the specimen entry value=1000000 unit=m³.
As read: value=94.8197 unit=m³
